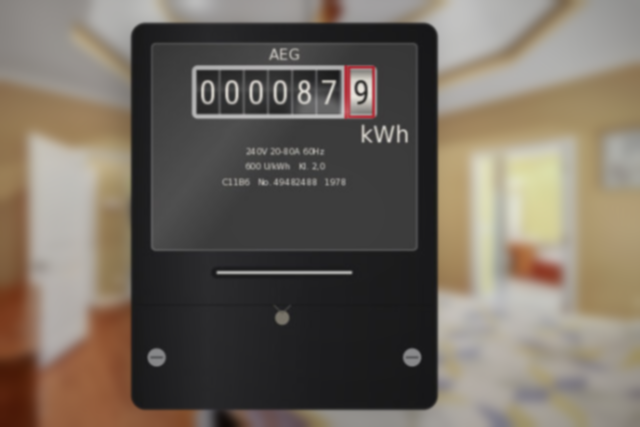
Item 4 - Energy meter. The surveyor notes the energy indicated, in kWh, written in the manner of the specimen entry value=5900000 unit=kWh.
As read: value=87.9 unit=kWh
